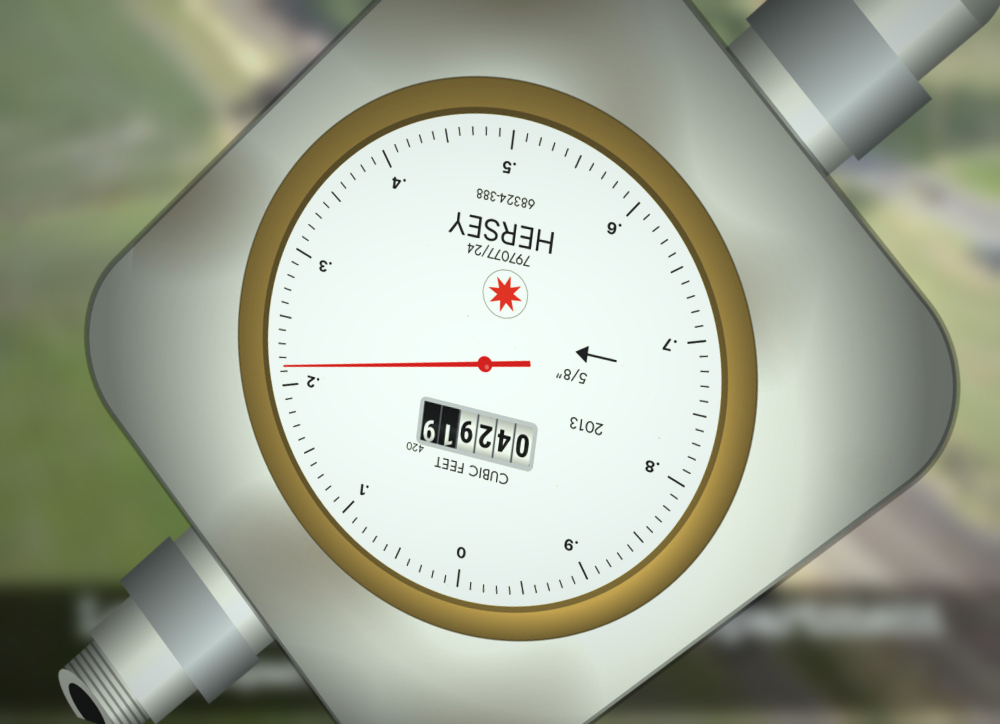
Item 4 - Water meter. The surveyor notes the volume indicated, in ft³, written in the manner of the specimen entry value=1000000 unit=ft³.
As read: value=42919.21 unit=ft³
